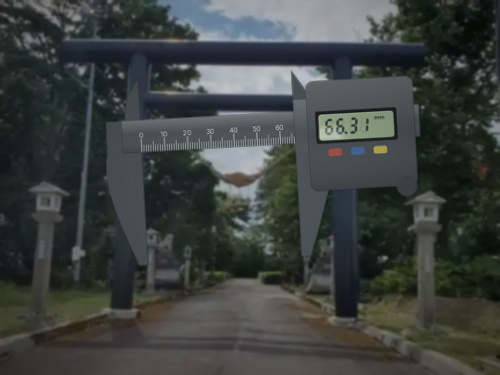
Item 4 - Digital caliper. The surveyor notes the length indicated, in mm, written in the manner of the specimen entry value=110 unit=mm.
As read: value=66.31 unit=mm
